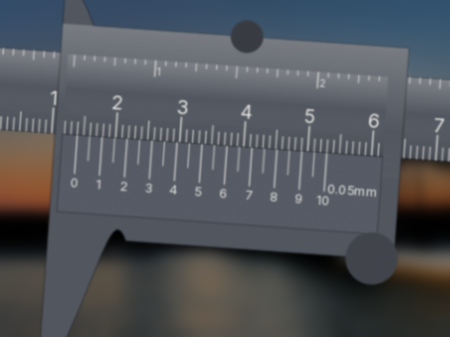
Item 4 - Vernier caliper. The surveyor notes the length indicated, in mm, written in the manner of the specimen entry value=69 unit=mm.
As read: value=14.0 unit=mm
